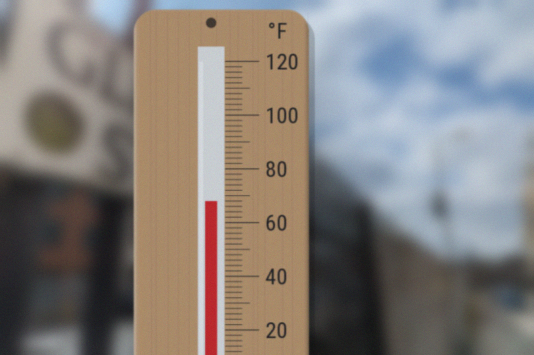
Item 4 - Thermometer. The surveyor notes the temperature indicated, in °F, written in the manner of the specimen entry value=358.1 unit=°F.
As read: value=68 unit=°F
